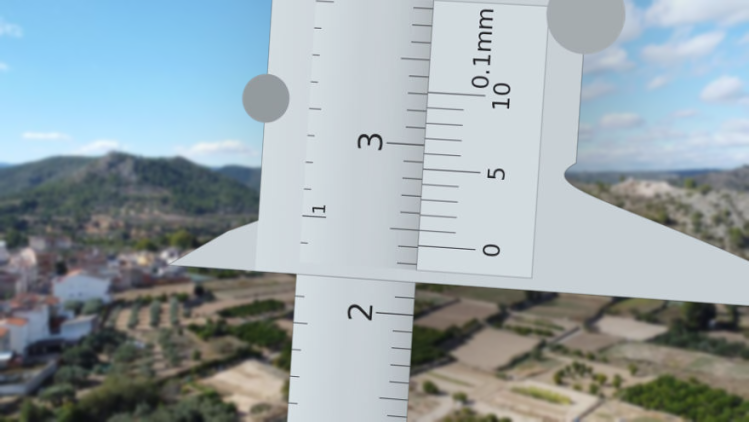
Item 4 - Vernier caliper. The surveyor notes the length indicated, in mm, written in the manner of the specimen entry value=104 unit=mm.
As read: value=24.1 unit=mm
